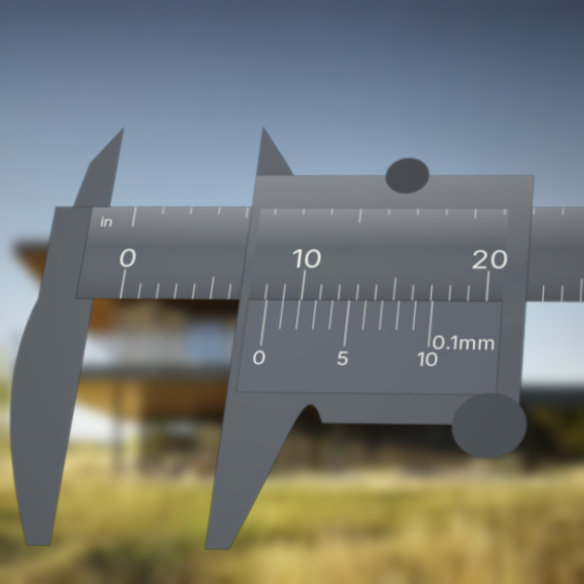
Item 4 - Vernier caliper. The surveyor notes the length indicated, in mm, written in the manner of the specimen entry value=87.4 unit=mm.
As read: value=8.1 unit=mm
